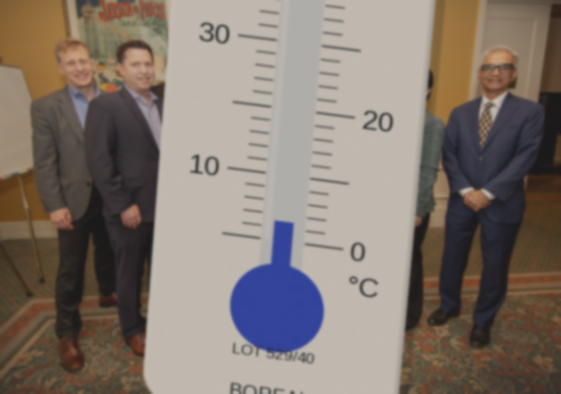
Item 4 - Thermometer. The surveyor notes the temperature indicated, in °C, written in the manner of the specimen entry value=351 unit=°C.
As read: value=3 unit=°C
